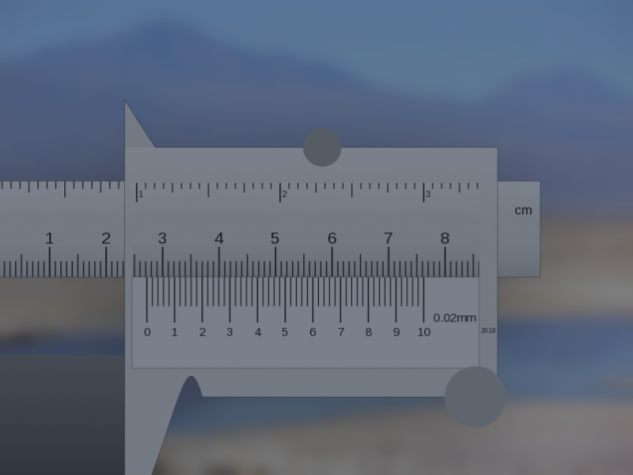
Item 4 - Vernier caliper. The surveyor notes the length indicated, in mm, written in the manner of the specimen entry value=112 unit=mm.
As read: value=27.2 unit=mm
